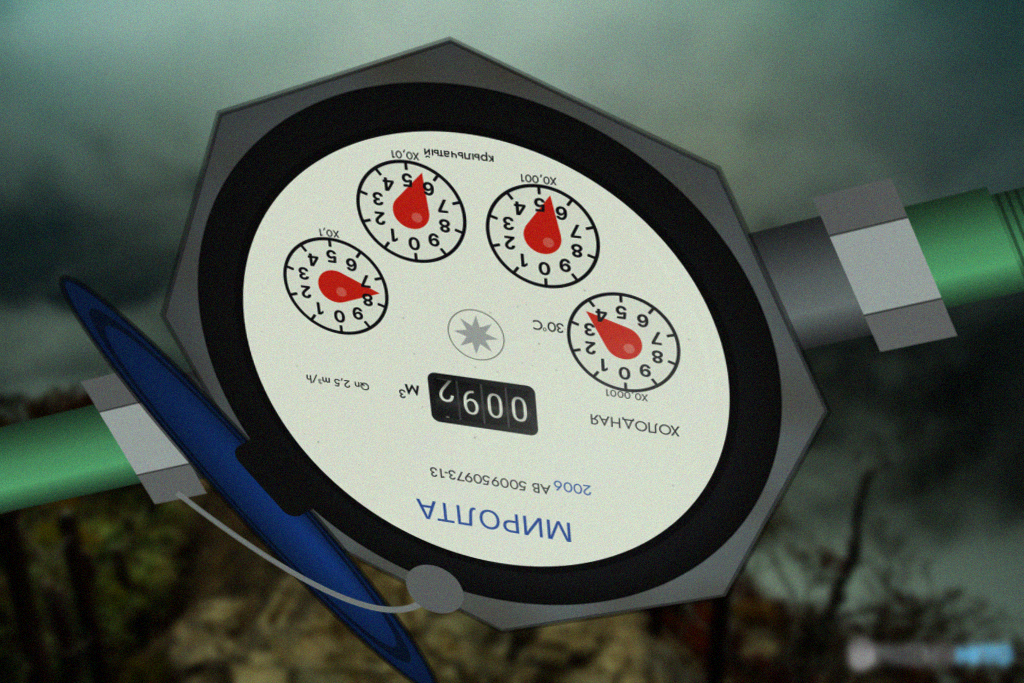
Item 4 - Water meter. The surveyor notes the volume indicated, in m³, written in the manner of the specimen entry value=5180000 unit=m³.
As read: value=91.7553 unit=m³
